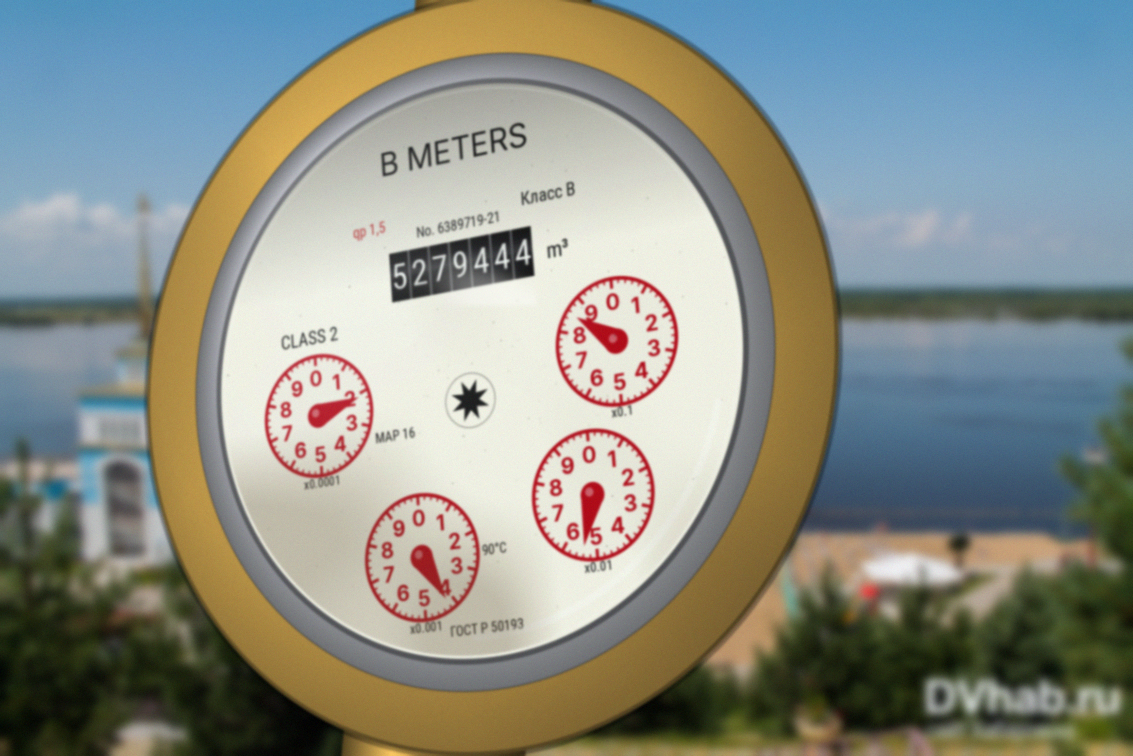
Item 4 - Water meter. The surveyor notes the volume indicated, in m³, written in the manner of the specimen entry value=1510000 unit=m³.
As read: value=5279444.8542 unit=m³
